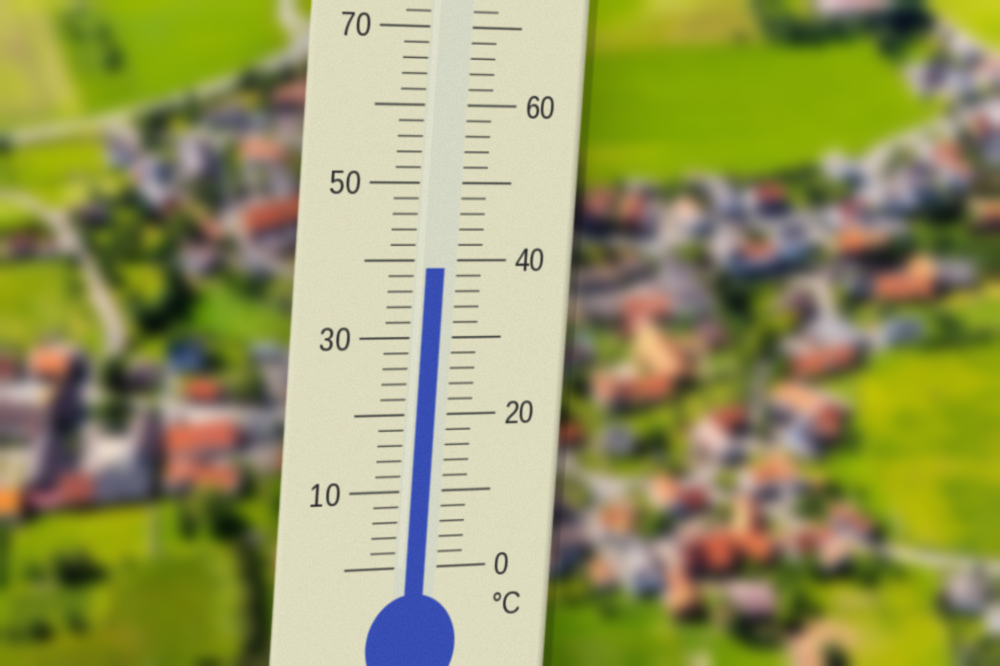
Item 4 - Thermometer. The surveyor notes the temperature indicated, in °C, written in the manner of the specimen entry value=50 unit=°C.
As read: value=39 unit=°C
